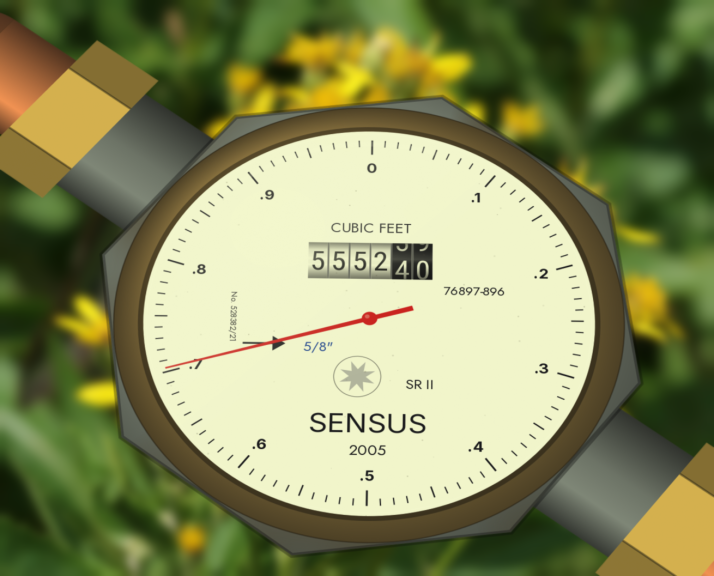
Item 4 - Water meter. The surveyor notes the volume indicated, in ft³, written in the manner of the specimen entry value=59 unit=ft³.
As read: value=555239.70 unit=ft³
